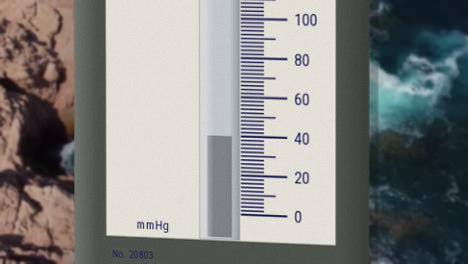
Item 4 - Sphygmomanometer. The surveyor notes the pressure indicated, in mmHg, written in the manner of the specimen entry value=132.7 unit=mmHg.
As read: value=40 unit=mmHg
